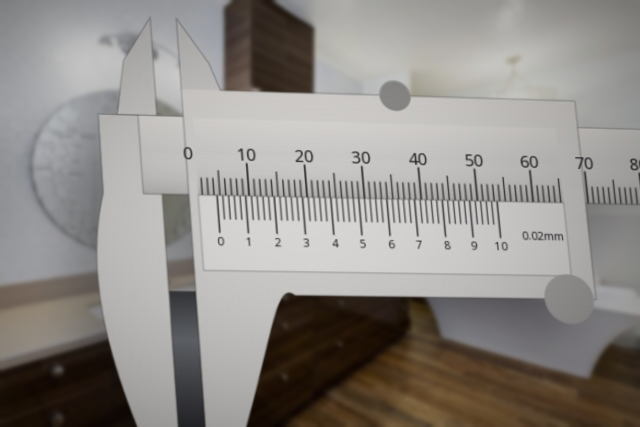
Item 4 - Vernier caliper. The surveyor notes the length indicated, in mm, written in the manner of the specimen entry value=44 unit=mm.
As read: value=4.5 unit=mm
